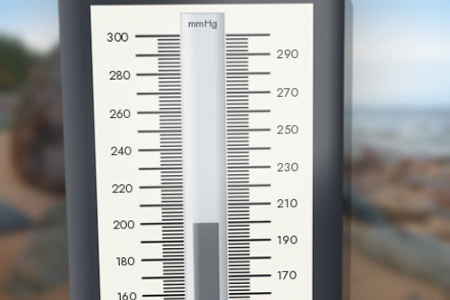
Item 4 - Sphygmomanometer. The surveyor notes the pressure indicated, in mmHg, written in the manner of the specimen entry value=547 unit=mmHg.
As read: value=200 unit=mmHg
